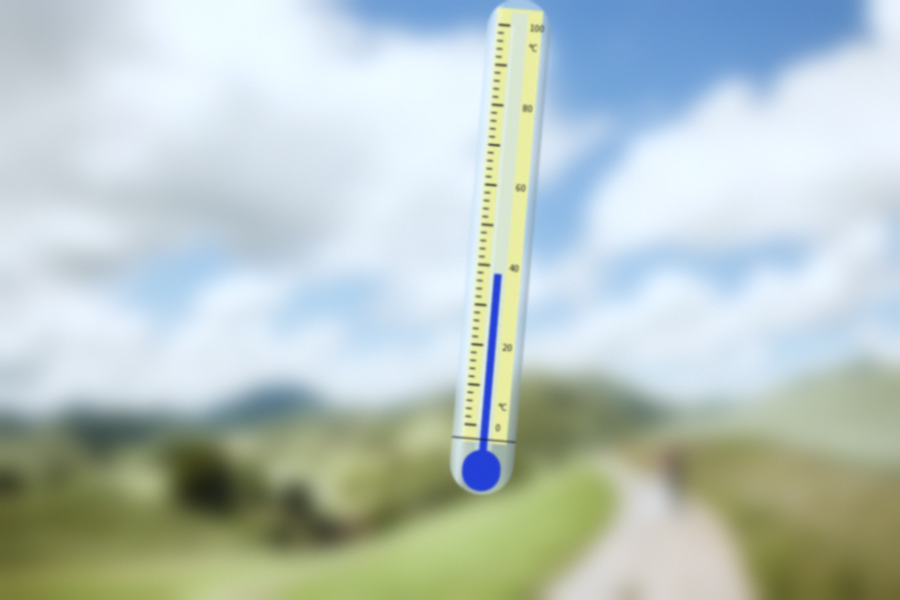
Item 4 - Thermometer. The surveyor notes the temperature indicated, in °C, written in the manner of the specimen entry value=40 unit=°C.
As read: value=38 unit=°C
